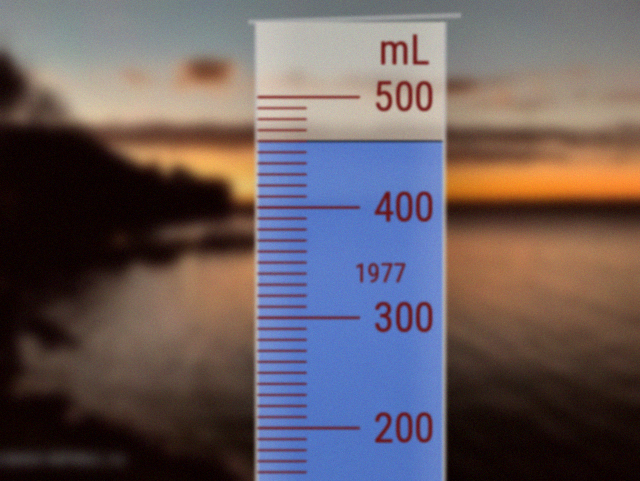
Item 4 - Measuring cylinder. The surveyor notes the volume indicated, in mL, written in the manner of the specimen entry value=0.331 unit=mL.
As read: value=460 unit=mL
